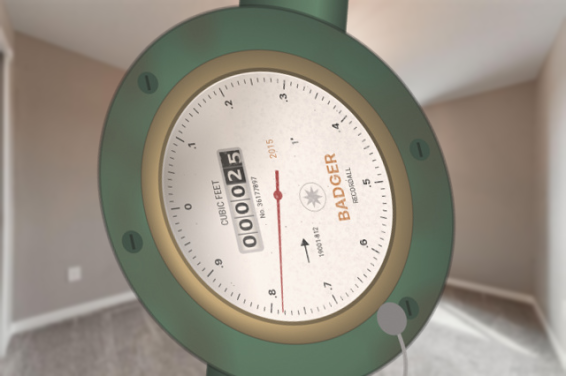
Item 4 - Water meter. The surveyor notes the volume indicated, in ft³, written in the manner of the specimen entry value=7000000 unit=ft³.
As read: value=24.78 unit=ft³
